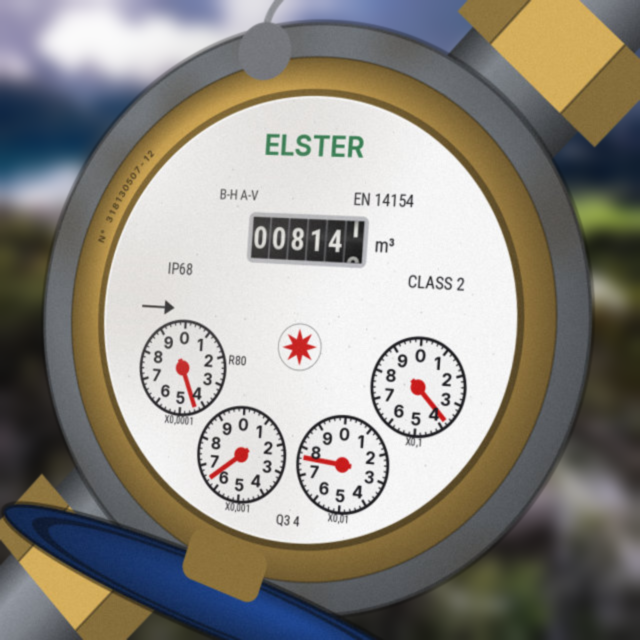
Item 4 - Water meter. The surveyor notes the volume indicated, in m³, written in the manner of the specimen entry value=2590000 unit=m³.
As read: value=8141.3764 unit=m³
